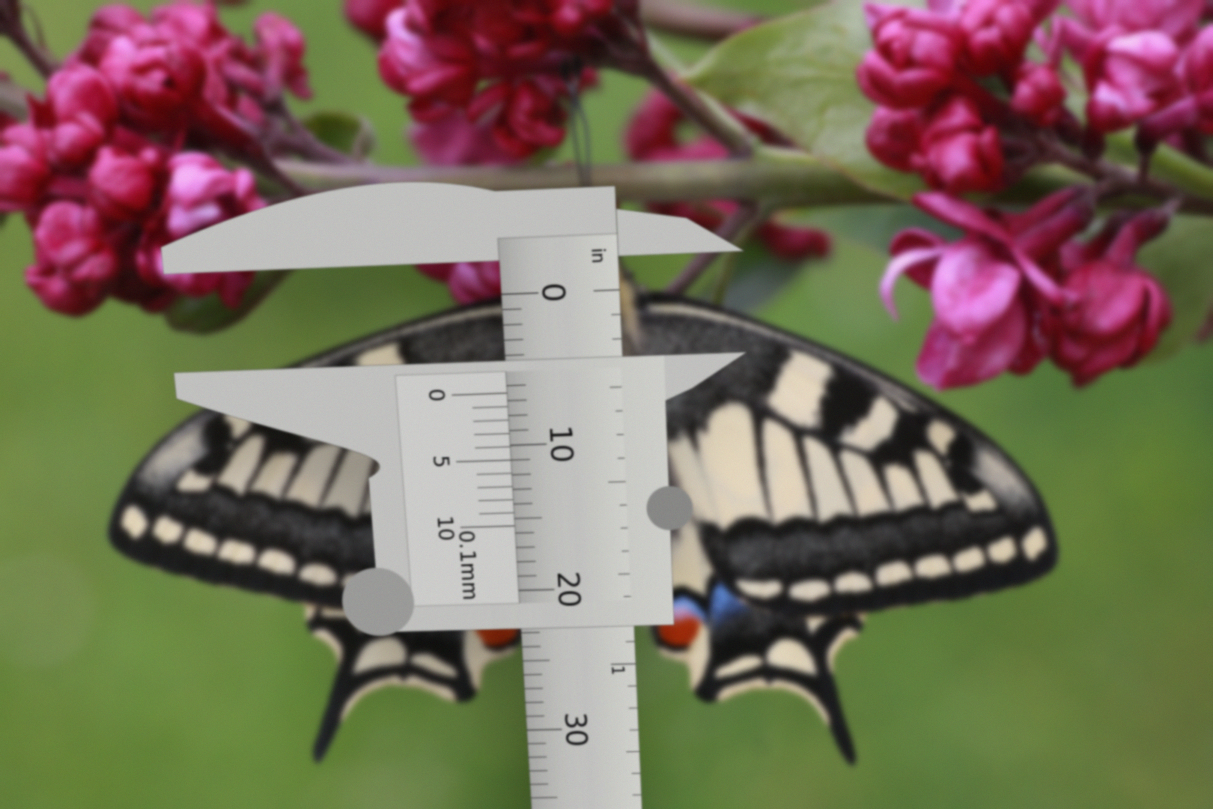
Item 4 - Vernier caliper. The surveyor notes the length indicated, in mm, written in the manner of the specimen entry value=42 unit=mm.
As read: value=6.5 unit=mm
